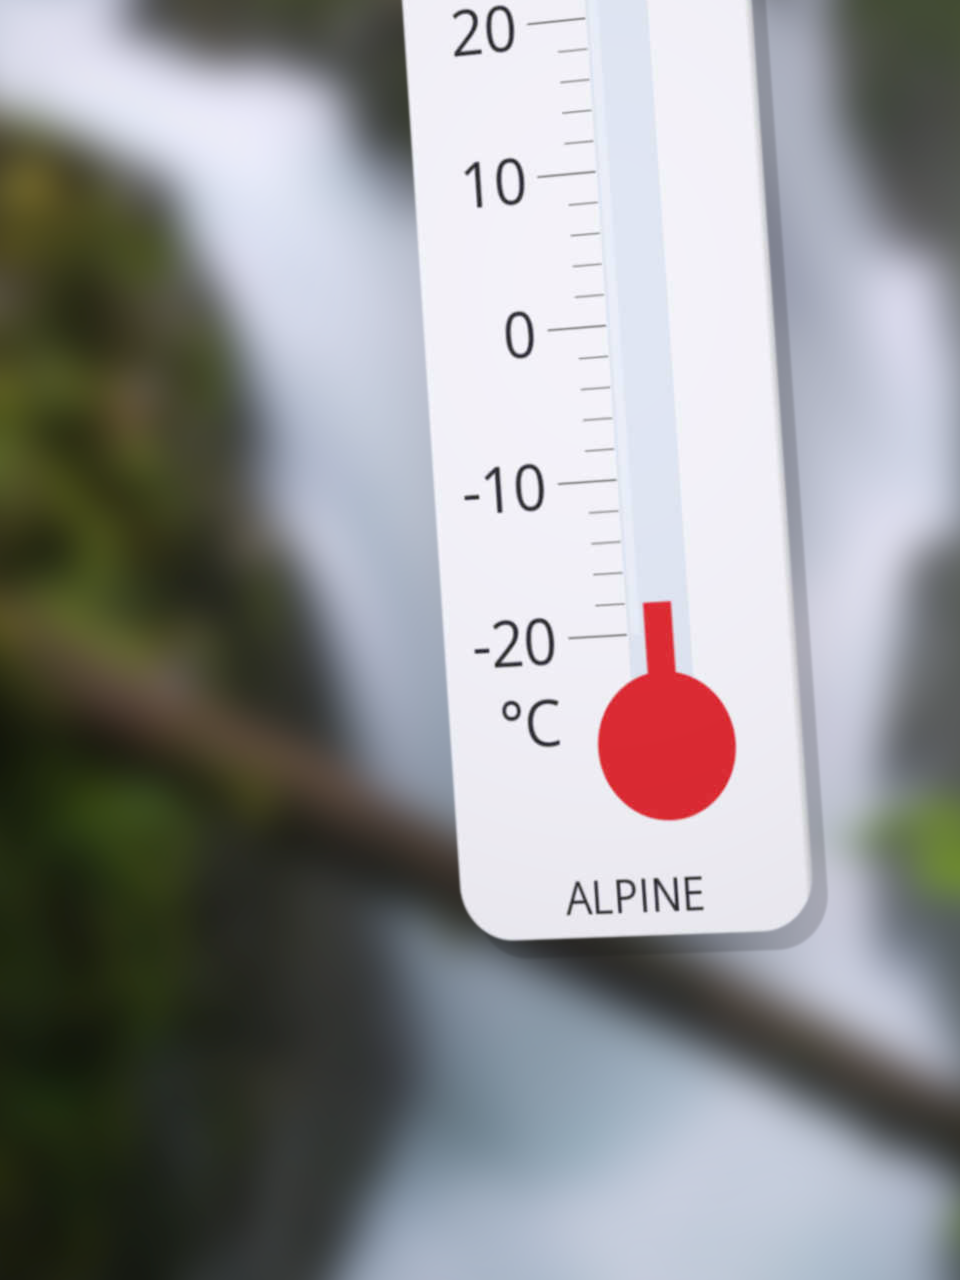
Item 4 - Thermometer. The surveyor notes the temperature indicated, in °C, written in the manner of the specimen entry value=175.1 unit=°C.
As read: value=-18 unit=°C
